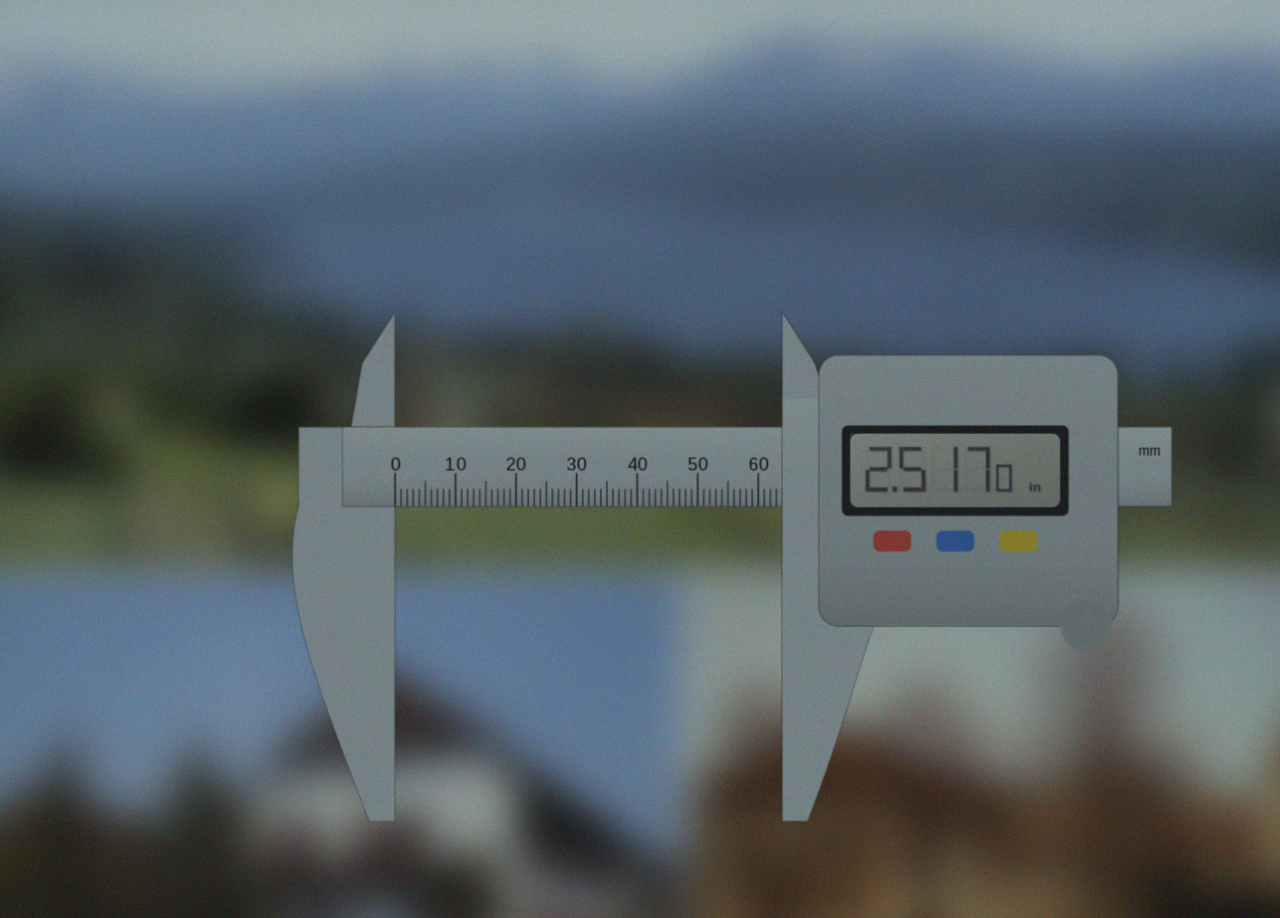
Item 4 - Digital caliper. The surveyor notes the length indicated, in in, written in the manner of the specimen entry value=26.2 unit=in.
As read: value=2.5170 unit=in
